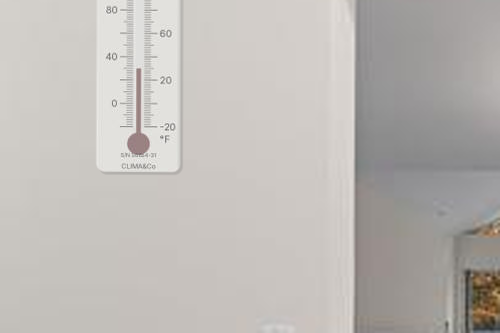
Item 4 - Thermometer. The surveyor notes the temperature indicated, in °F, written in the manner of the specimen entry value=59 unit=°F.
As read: value=30 unit=°F
